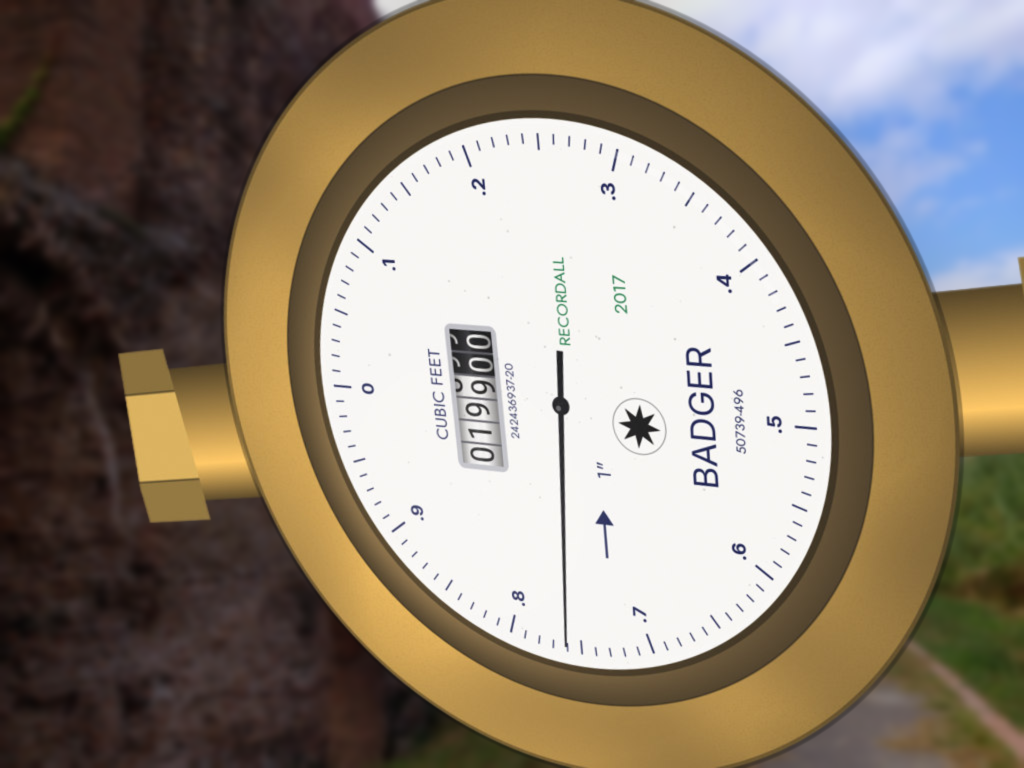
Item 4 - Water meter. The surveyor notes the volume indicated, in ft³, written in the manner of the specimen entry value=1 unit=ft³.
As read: value=19899.76 unit=ft³
